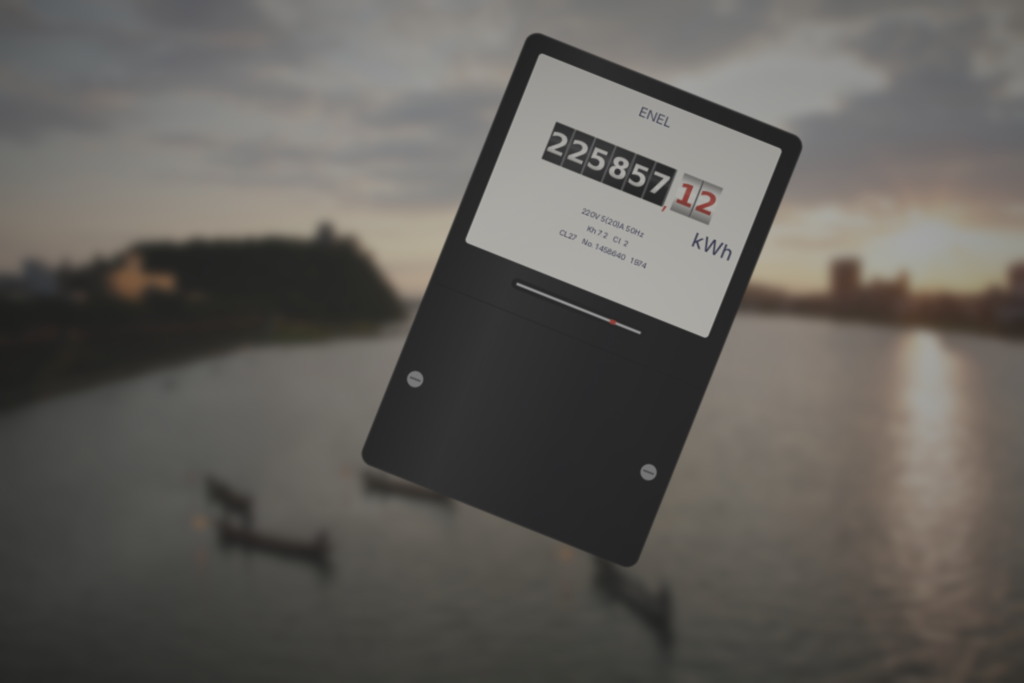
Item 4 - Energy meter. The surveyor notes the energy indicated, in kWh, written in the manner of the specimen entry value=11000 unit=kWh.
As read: value=225857.12 unit=kWh
